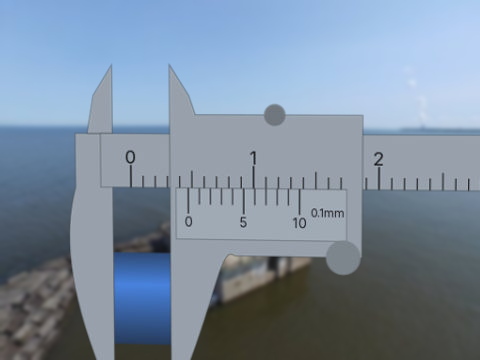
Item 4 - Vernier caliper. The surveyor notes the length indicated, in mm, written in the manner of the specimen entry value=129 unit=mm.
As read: value=4.7 unit=mm
